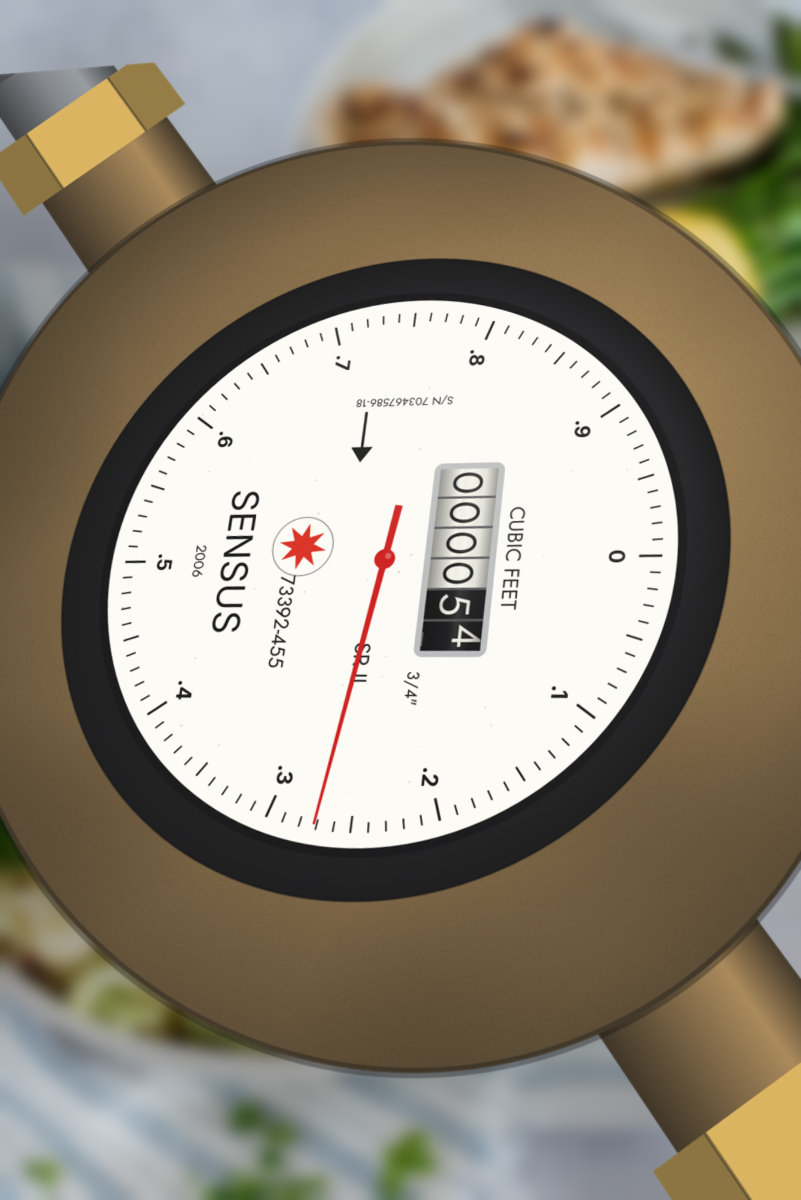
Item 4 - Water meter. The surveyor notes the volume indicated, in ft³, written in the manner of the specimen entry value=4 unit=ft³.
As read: value=54.27 unit=ft³
